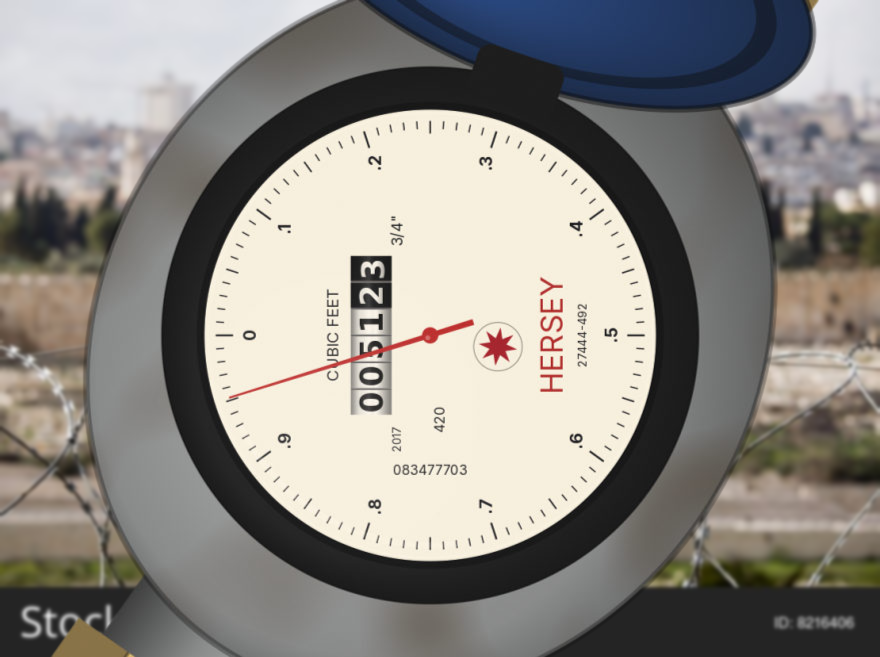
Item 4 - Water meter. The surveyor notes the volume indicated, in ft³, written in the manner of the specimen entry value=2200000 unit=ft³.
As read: value=5122.95 unit=ft³
